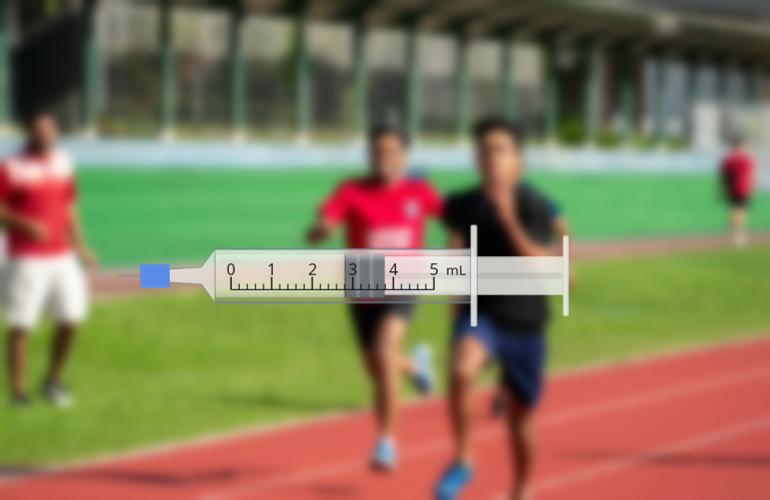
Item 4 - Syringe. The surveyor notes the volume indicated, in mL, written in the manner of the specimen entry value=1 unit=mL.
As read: value=2.8 unit=mL
